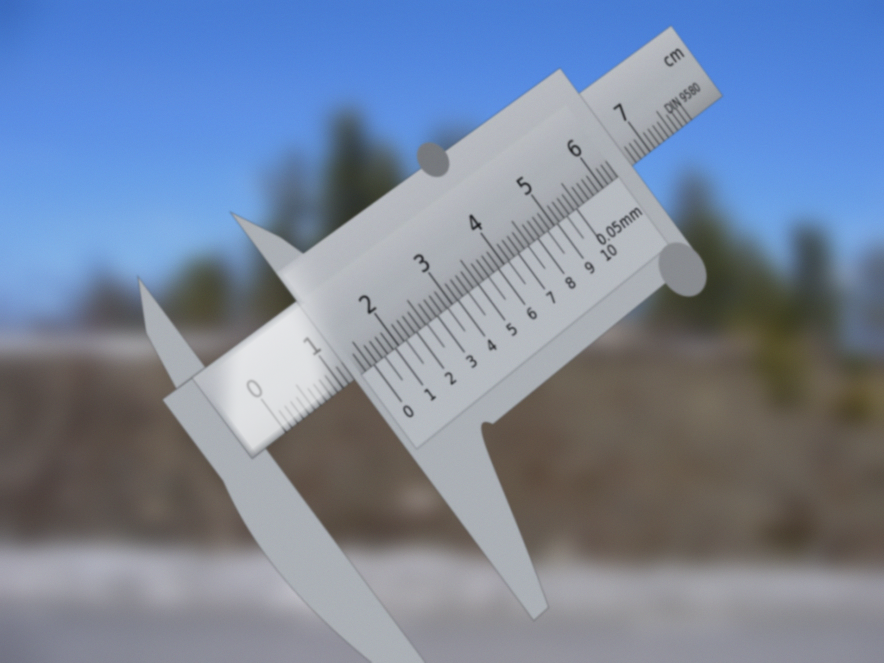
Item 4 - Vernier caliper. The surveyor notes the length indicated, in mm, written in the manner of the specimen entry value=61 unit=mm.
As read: value=15.5 unit=mm
